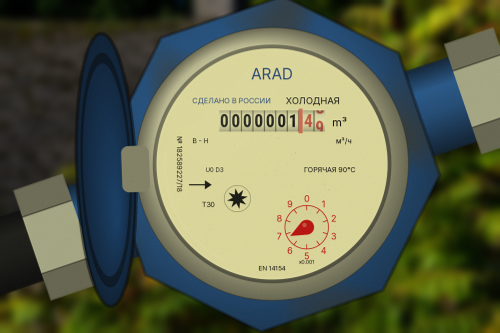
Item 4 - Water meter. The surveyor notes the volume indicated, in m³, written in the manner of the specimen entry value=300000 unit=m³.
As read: value=1.486 unit=m³
